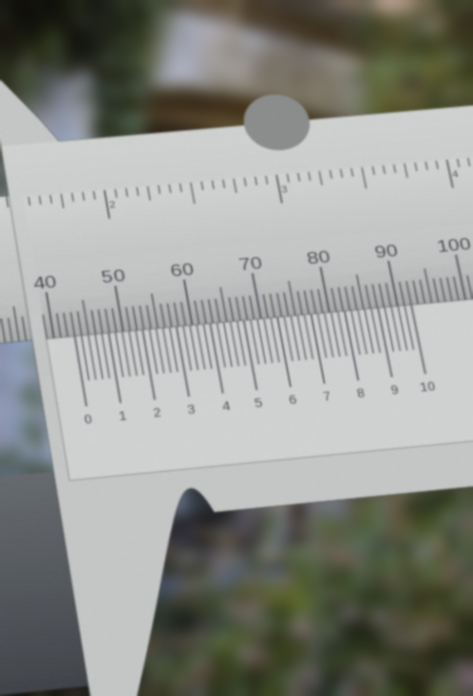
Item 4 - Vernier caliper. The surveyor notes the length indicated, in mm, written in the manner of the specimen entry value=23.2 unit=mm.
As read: value=43.0 unit=mm
